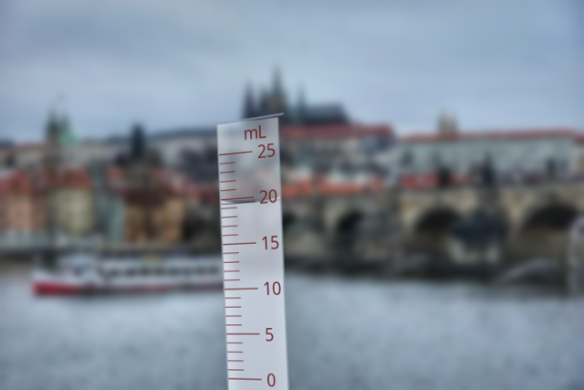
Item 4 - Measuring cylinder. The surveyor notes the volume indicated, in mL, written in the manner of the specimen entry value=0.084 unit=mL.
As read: value=19.5 unit=mL
